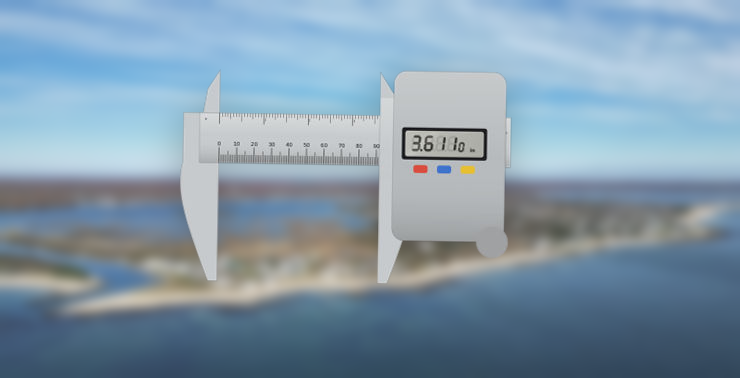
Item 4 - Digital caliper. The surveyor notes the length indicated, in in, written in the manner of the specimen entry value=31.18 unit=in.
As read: value=3.6110 unit=in
